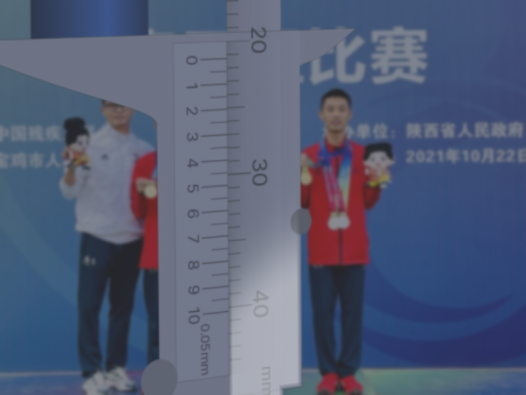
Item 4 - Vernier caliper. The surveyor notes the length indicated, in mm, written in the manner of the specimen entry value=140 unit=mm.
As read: value=21.3 unit=mm
